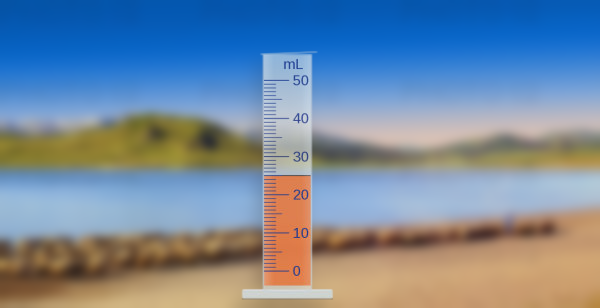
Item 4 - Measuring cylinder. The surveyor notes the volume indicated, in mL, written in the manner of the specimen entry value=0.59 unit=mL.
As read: value=25 unit=mL
